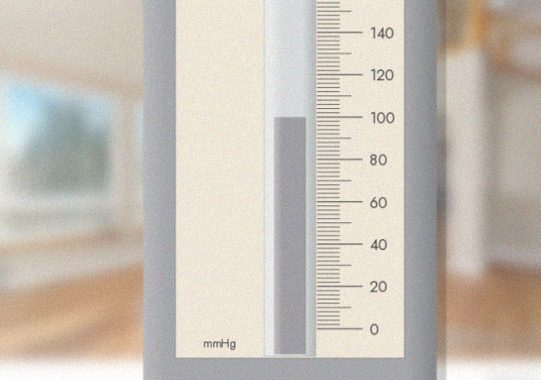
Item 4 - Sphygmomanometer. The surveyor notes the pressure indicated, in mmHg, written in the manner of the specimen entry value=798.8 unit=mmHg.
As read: value=100 unit=mmHg
